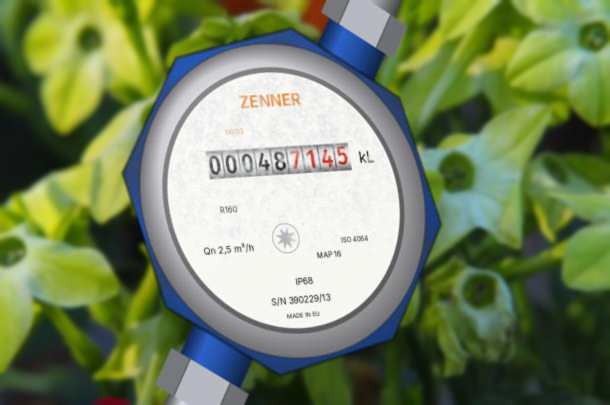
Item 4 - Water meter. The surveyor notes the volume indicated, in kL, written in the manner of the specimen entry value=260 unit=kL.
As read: value=48.7145 unit=kL
